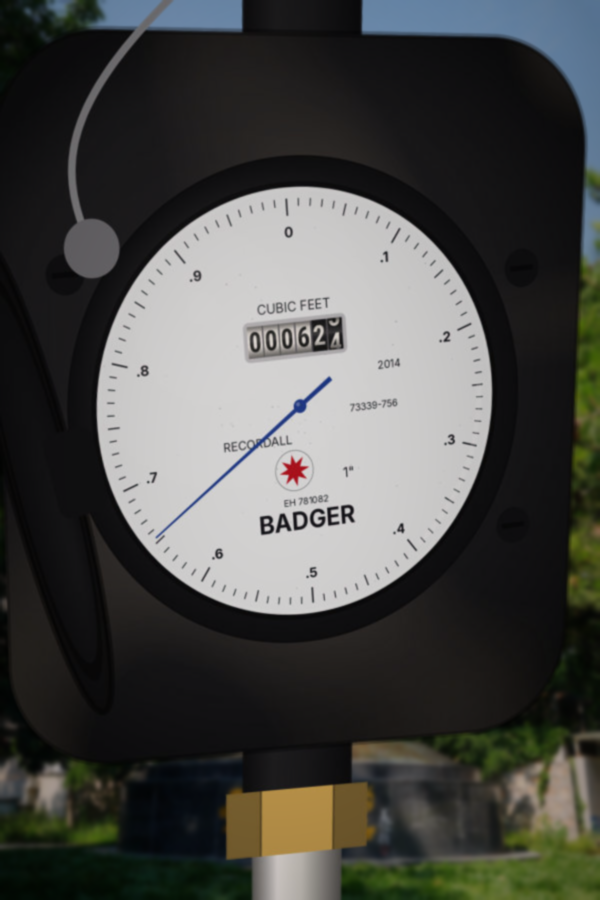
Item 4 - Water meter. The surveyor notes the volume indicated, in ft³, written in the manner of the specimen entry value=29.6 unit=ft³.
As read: value=623.65 unit=ft³
